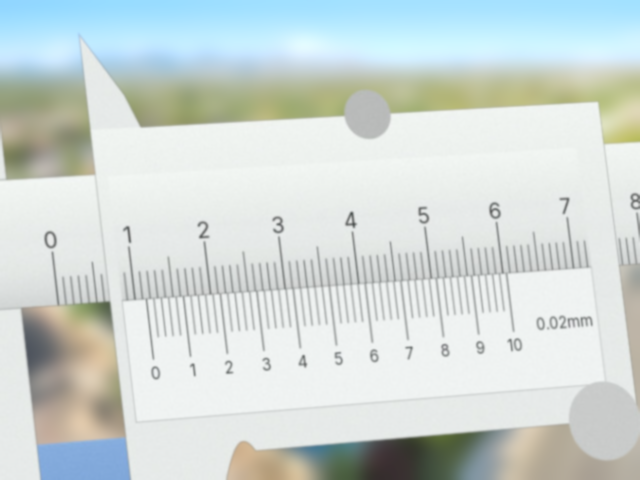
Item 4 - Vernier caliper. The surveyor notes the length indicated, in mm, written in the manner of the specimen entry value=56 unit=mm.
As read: value=11.5 unit=mm
